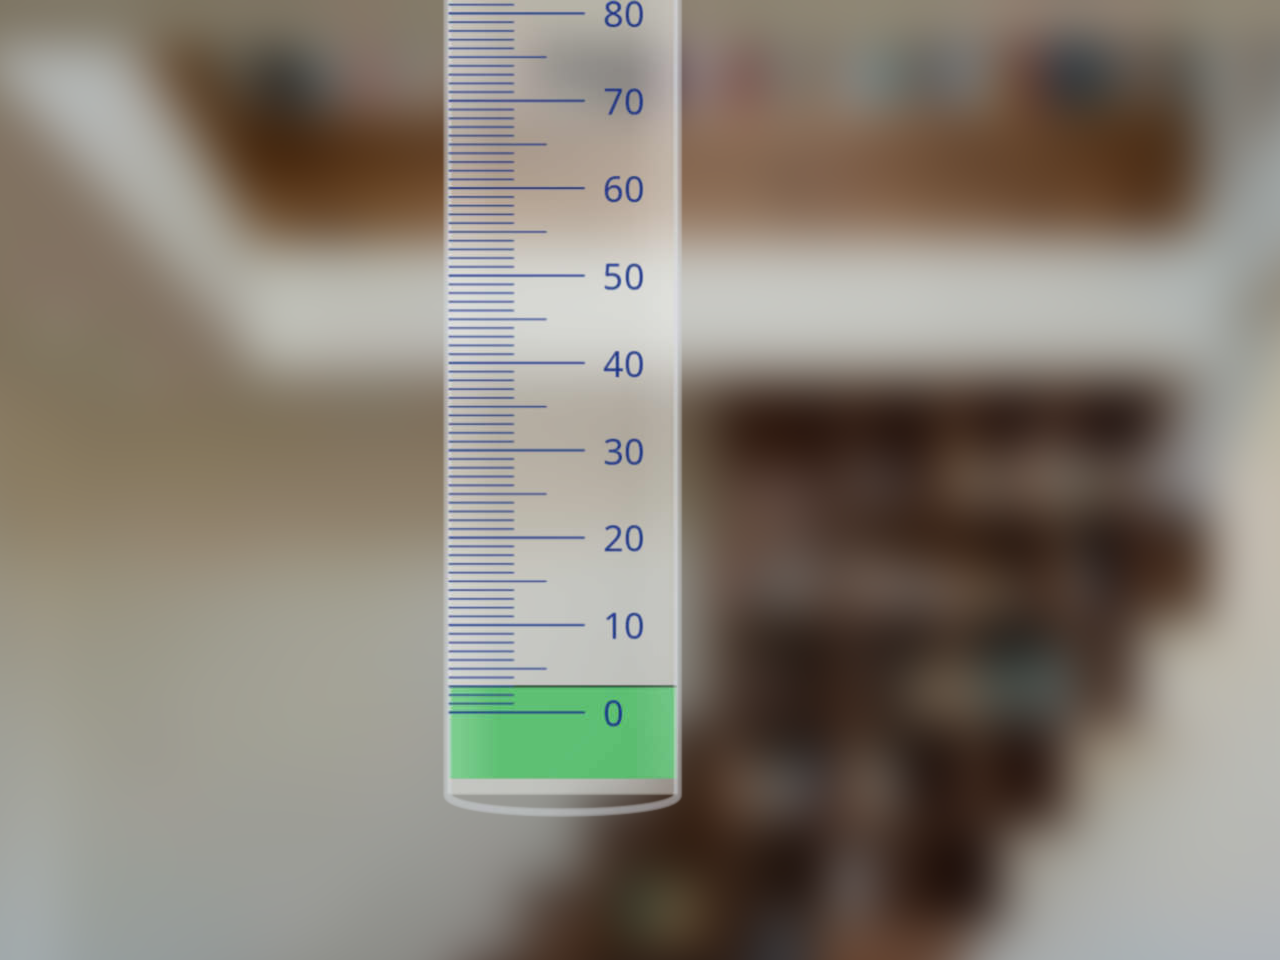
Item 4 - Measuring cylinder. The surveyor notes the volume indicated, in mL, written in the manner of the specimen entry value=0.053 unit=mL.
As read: value=3 unit=mL
